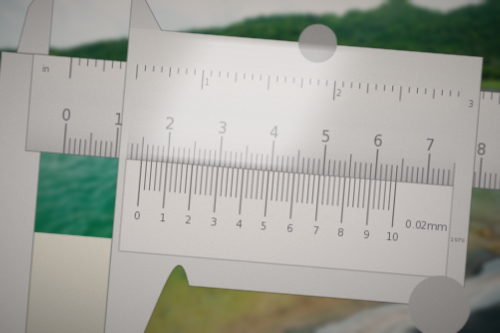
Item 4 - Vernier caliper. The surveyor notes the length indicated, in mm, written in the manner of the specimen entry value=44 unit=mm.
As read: value=15.0 unit=mm
